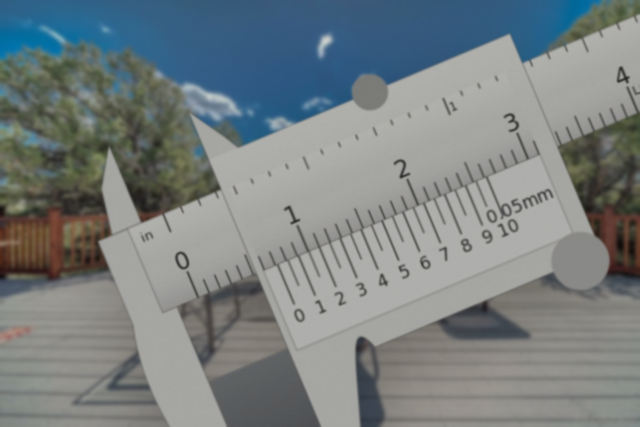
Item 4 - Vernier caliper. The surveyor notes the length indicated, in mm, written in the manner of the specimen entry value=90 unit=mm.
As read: value=7.2 unit=mm
